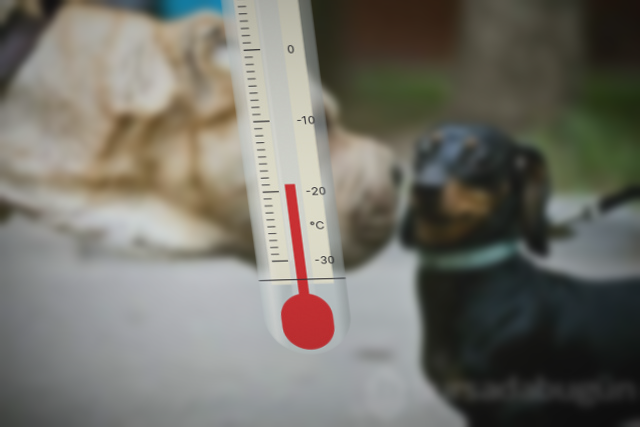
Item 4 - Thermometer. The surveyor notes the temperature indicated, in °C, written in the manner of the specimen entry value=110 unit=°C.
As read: value=-19 unit=°C
